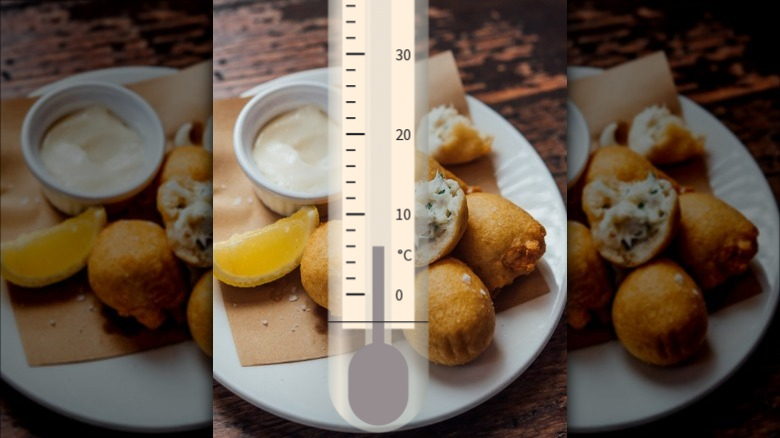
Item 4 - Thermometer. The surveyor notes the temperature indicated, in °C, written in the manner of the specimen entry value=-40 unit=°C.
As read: value=6 unit=°C
